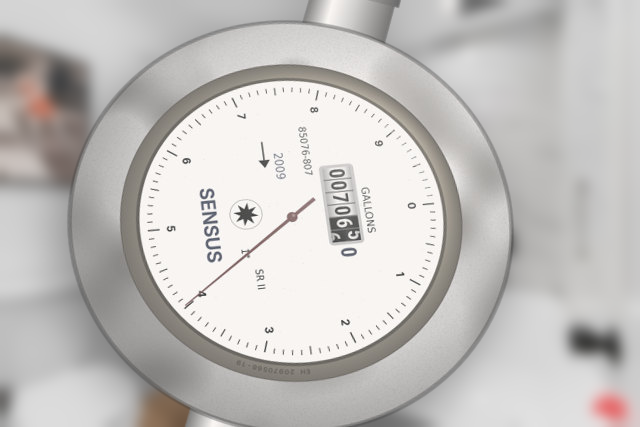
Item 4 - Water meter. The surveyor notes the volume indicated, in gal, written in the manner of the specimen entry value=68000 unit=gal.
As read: value=70654.0 unit=gal
